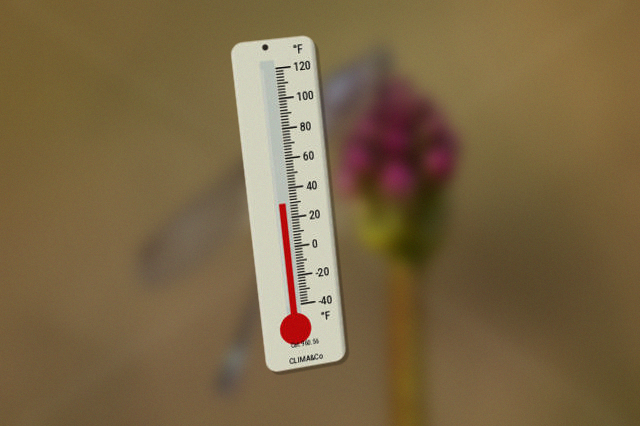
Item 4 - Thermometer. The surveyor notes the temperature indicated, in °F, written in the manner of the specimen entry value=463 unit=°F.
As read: value=30 unit=°F
